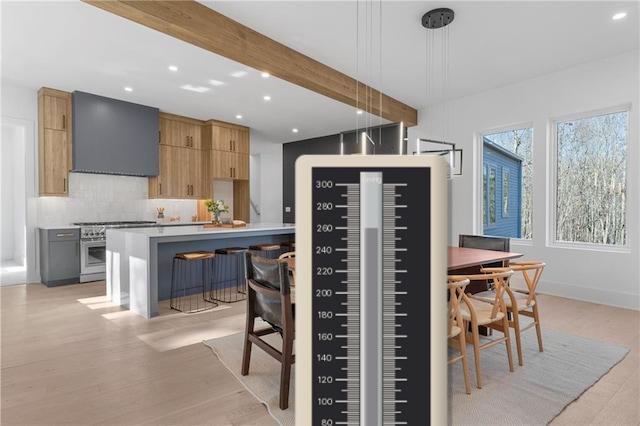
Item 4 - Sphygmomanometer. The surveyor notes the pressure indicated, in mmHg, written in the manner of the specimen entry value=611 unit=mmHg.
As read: value=260 unit=mmHg
